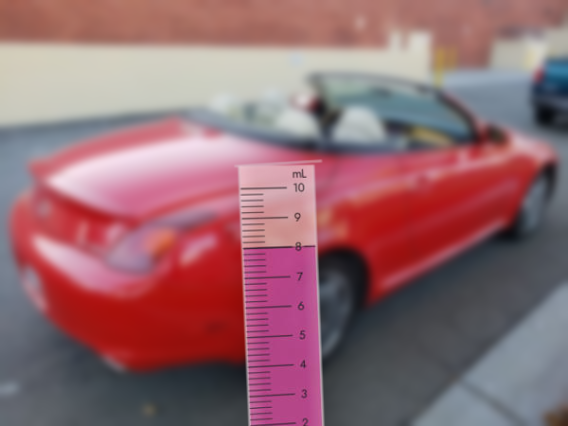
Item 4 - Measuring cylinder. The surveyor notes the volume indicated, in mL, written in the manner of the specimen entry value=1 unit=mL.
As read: value=8 unit=mL
